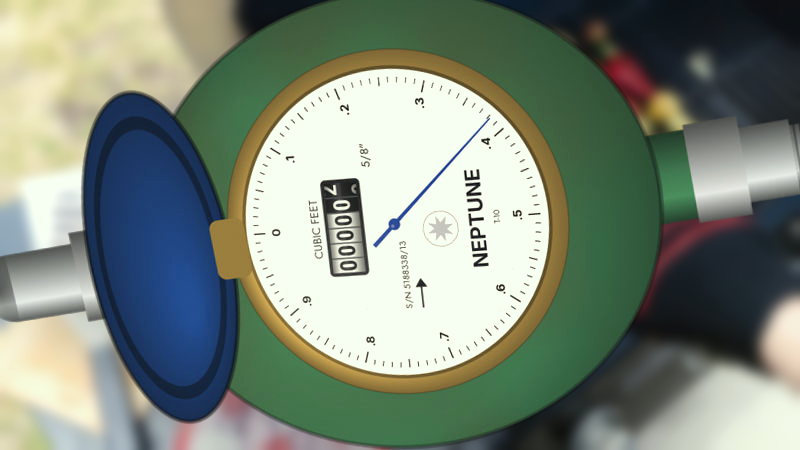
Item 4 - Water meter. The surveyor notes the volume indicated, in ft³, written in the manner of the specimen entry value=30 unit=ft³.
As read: value=2.38 unit=ft³
